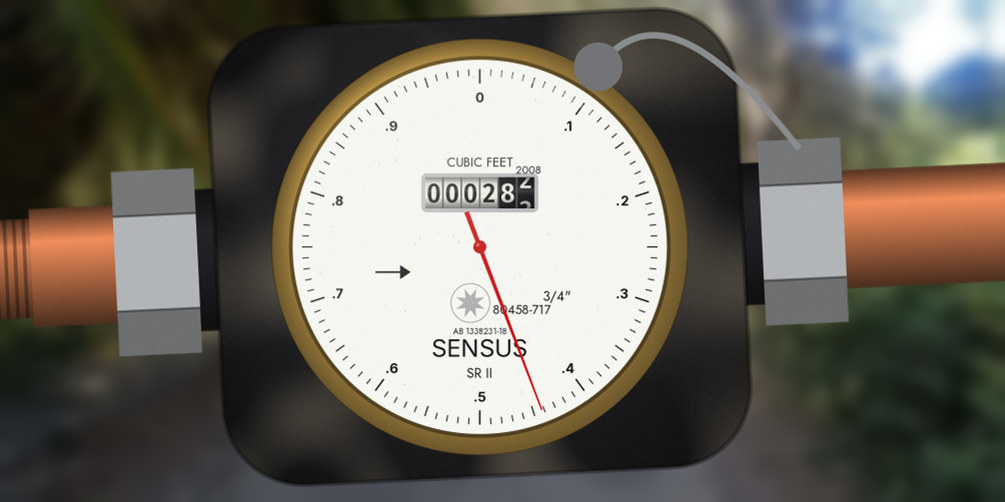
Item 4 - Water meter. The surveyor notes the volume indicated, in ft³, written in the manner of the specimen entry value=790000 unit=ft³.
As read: value=282.44 unit=ft³
